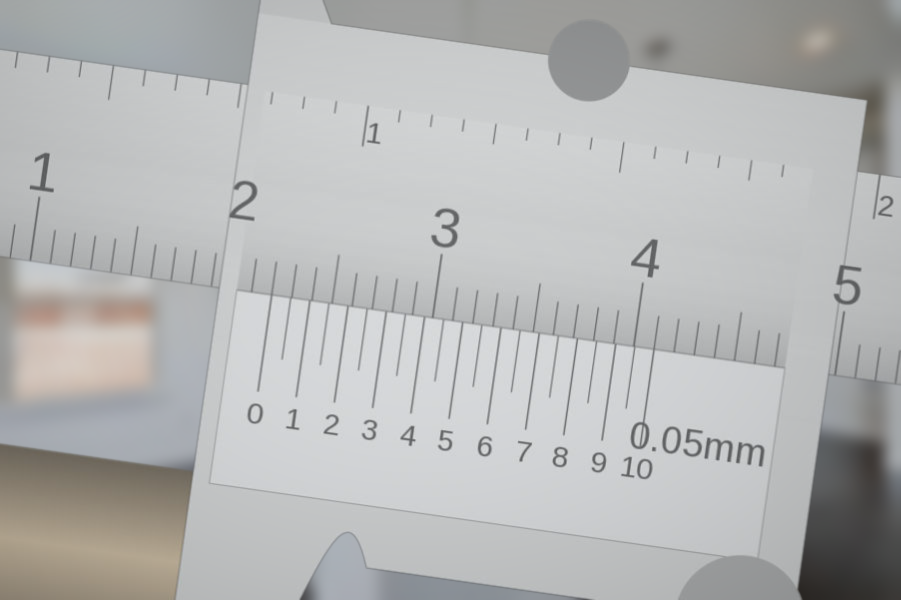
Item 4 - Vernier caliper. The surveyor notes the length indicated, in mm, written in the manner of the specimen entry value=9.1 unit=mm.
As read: value=22.0 unit=mm
